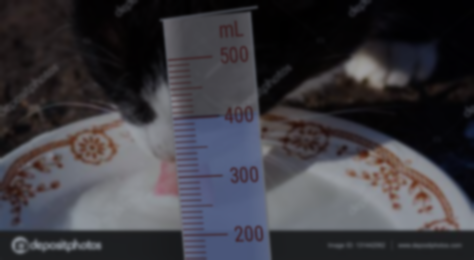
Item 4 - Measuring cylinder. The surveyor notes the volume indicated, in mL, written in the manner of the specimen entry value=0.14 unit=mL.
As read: value=400 unit=mL
